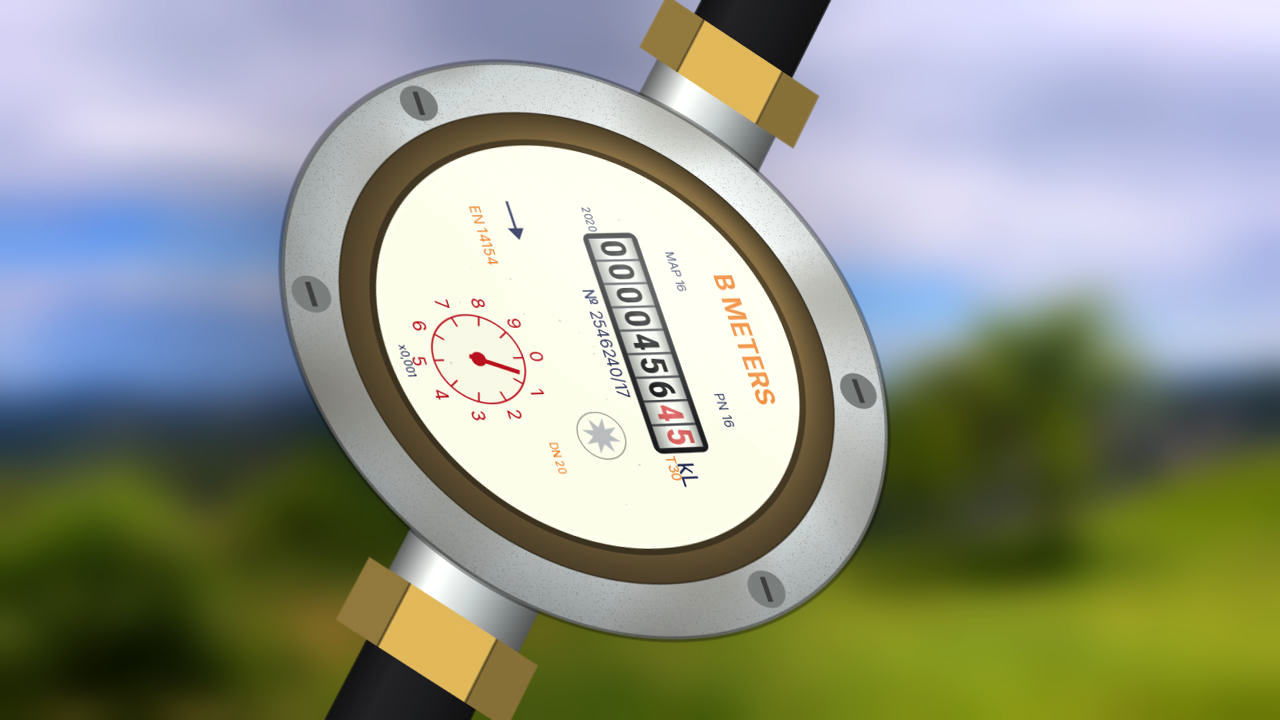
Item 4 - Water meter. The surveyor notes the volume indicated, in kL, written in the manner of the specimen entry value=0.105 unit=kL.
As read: value=456.450 unit=kL
